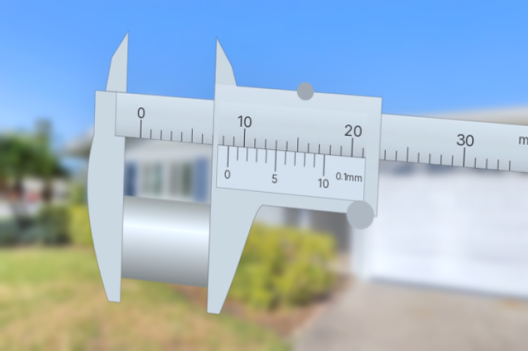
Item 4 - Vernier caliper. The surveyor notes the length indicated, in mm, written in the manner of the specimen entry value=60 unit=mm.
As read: value=8.5 unit=mm
